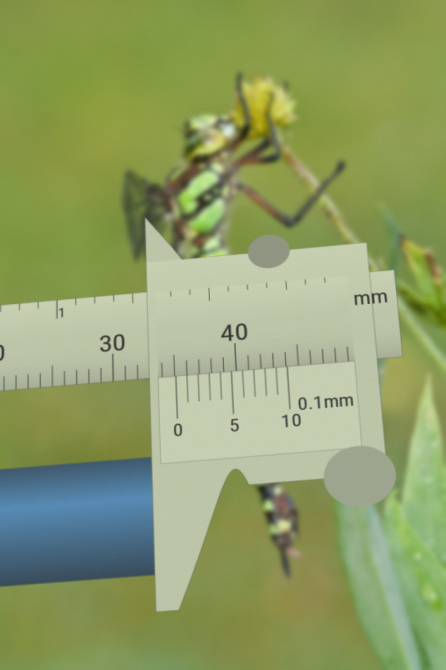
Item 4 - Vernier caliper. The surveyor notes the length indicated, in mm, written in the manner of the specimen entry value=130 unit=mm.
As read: value=35.1 unit=mm
